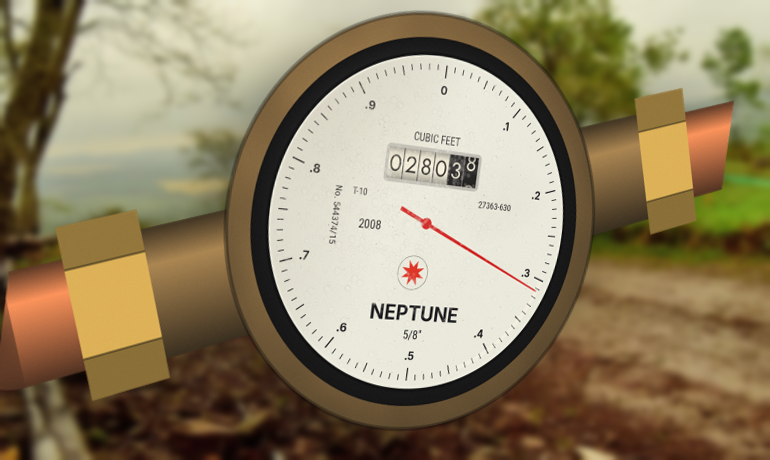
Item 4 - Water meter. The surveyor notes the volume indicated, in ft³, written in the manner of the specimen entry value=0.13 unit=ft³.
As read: value=28038.31 unit=ft³
